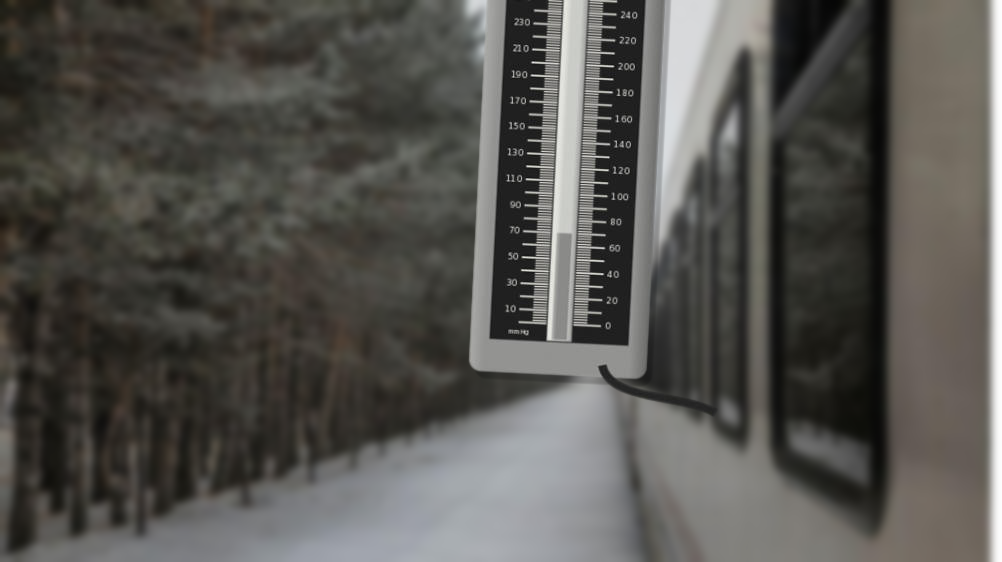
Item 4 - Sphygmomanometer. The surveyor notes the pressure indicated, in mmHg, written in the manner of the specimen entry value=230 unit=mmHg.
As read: value=70 unit=mmHg
